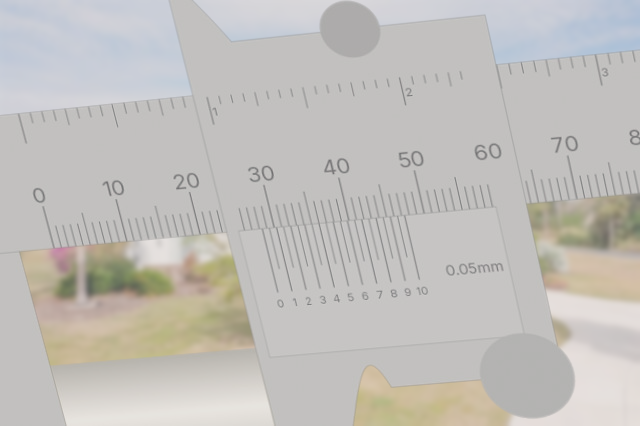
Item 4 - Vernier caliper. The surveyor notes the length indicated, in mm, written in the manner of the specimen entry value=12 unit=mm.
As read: value=28.4 unit=mm
